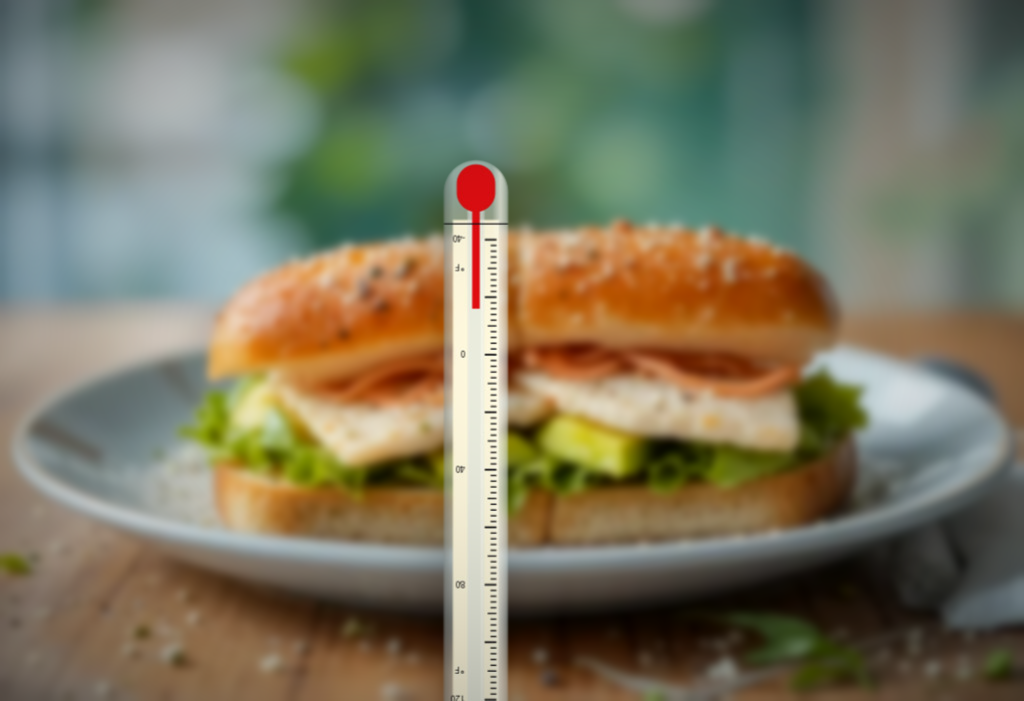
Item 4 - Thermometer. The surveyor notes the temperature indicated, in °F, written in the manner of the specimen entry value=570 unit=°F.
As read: value=-16 unit=°F
